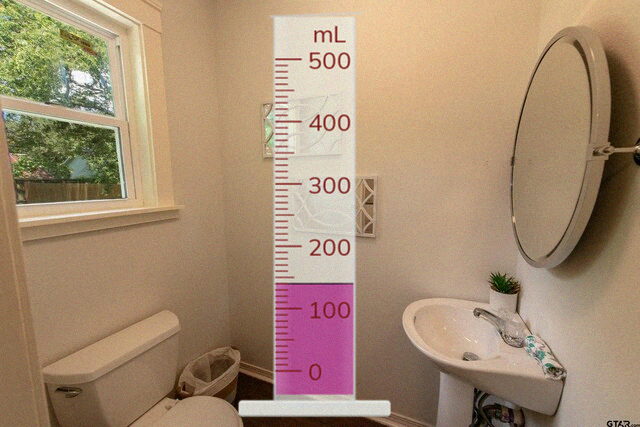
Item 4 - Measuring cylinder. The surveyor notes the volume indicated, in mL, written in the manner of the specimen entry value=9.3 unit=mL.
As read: value=140 unit=mL
